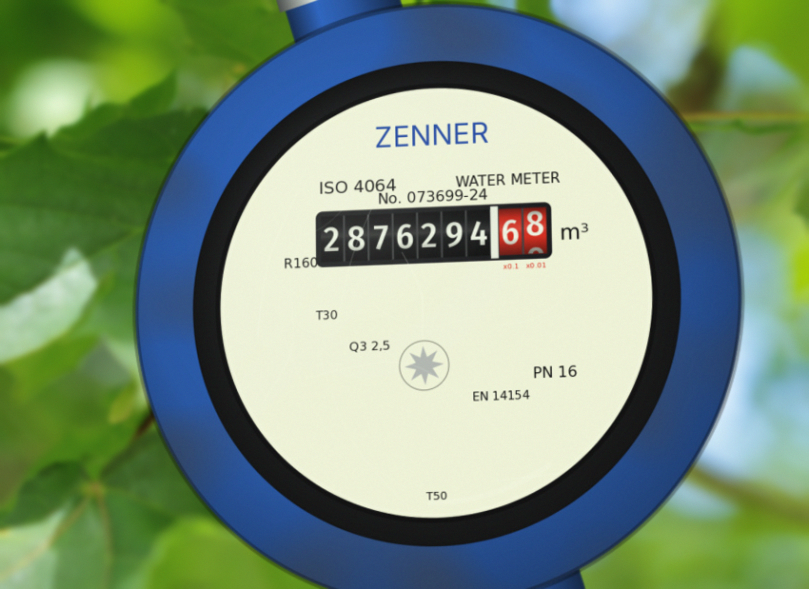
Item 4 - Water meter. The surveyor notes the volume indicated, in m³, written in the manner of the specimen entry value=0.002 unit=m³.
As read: value=2876294.68 unit=m³
